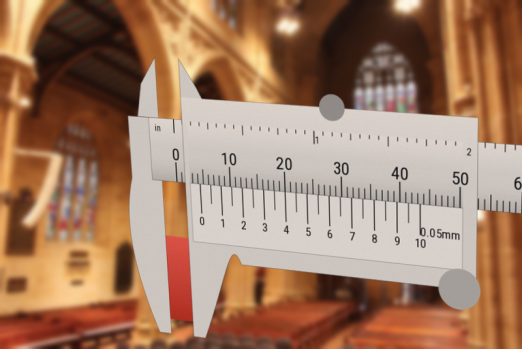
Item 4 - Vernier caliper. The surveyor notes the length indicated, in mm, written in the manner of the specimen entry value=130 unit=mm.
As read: value=4.4 unit=mm
